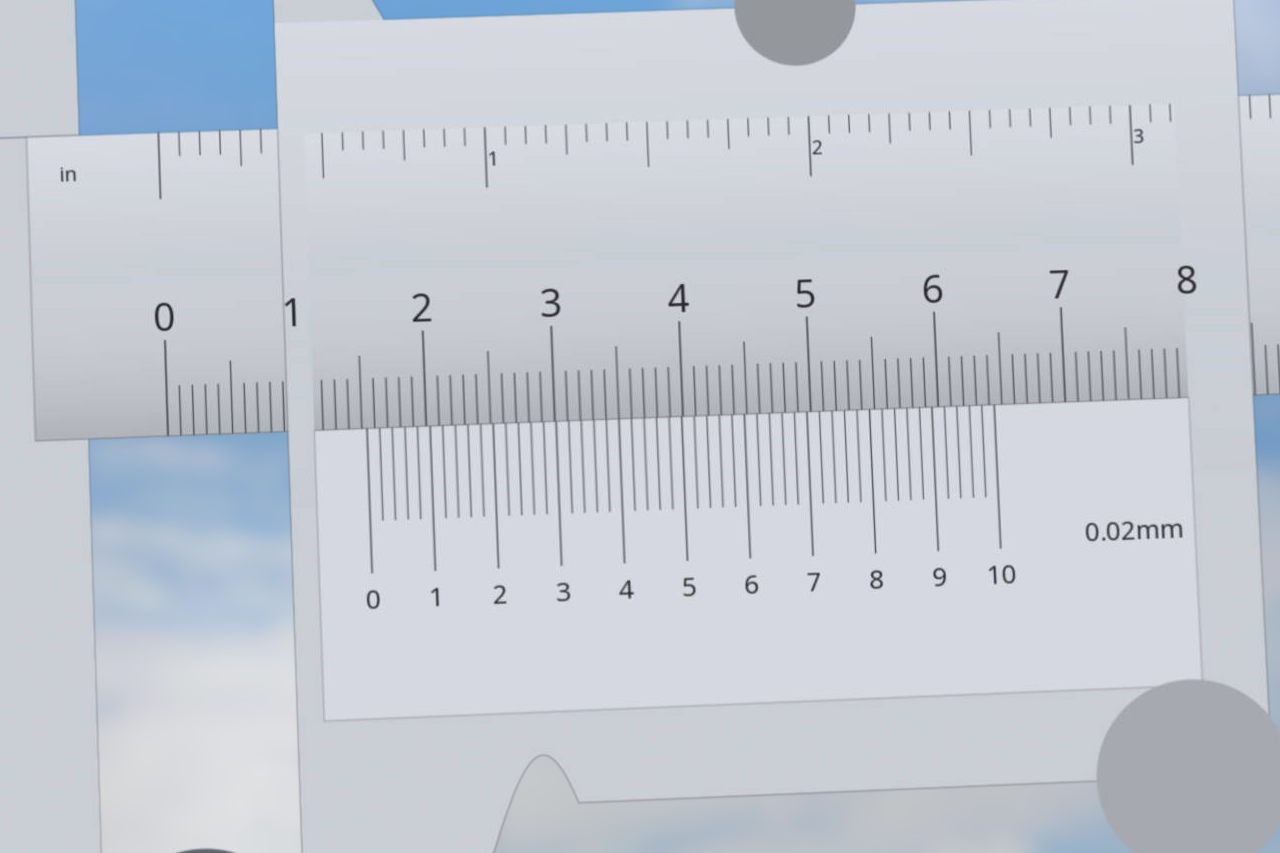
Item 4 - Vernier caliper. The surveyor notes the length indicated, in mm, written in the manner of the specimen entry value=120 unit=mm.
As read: value=15.4 unit=mm
